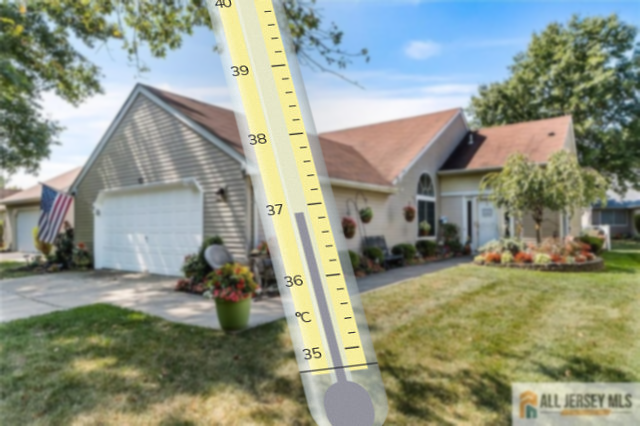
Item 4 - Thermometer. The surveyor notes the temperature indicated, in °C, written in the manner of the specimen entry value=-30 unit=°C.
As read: value=36.9 unit=°C
